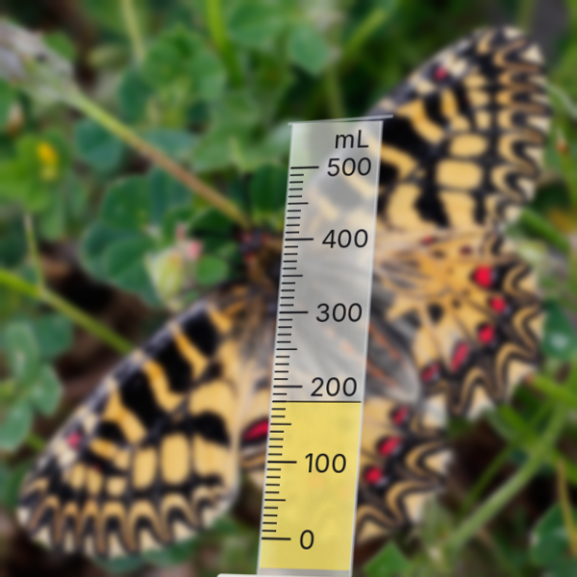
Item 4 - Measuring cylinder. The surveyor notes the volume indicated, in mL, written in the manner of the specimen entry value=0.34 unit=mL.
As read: value=180 unit=mL
